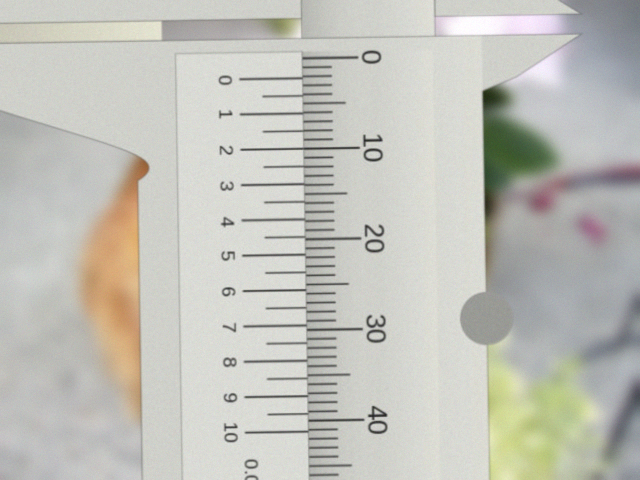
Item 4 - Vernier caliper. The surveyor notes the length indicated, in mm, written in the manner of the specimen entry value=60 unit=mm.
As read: value=2.2 unit=mm
